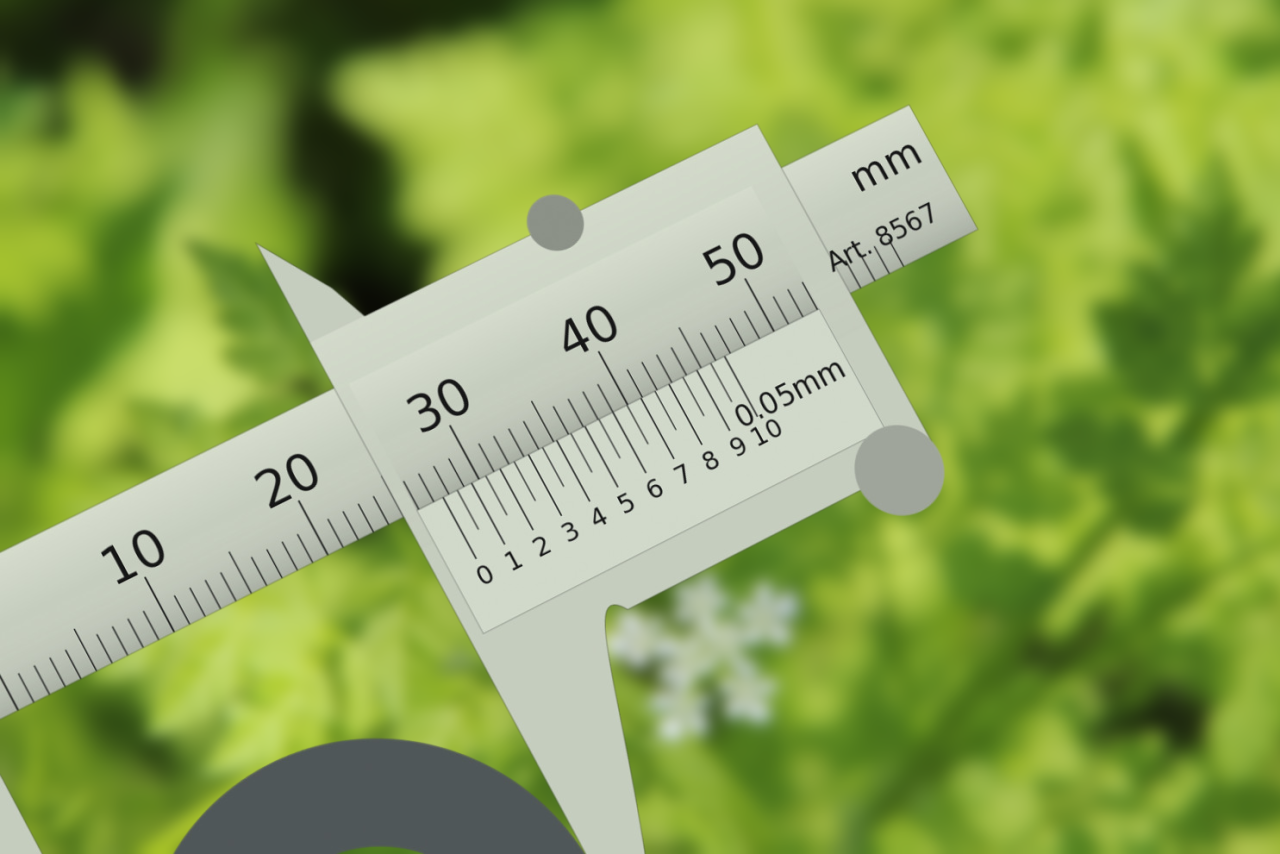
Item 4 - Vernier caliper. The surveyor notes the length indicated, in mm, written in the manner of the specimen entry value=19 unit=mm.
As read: value=27.6 unit=mm
